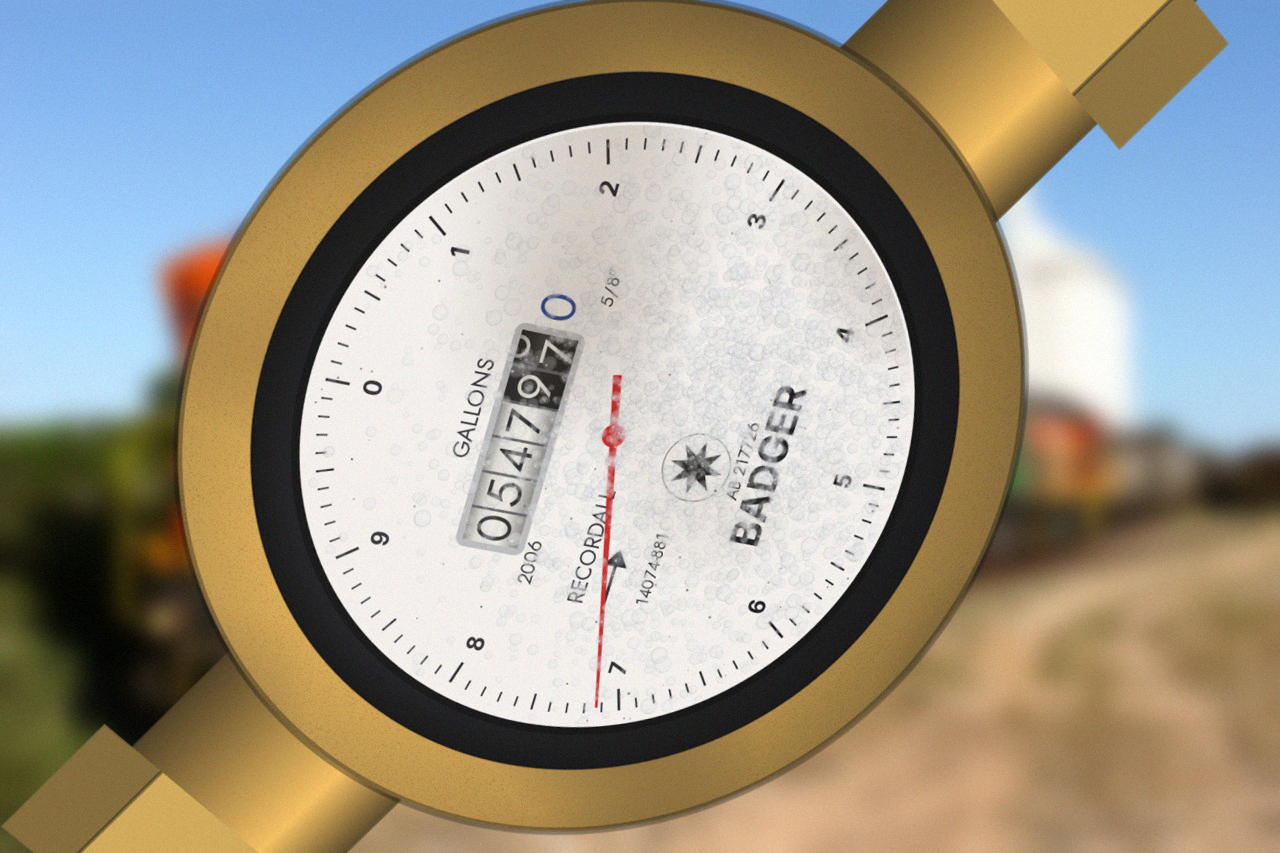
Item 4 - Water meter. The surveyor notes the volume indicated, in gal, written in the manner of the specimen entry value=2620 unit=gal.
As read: value=547967.1 unit=gal
